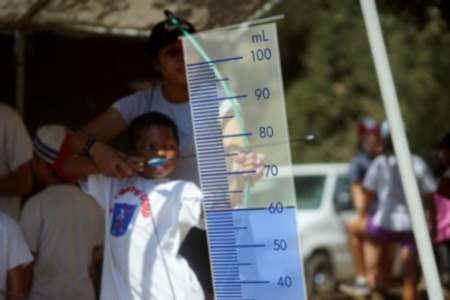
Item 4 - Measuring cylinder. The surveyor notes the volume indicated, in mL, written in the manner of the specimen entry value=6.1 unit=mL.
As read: value=60 unit=mL
